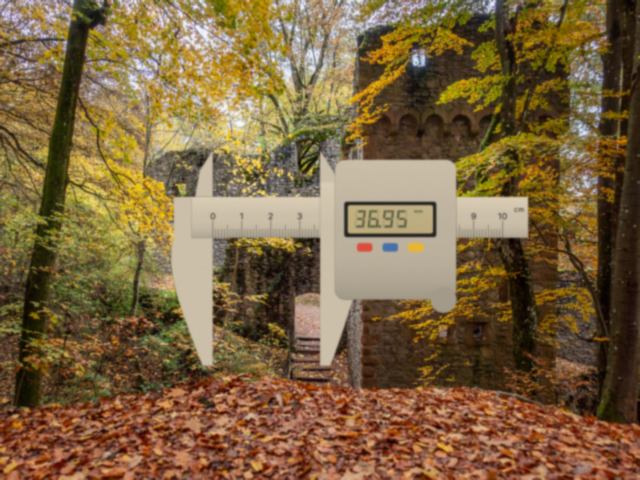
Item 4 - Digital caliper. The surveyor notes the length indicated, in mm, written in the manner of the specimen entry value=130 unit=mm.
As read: value=36.95 unit=mm
